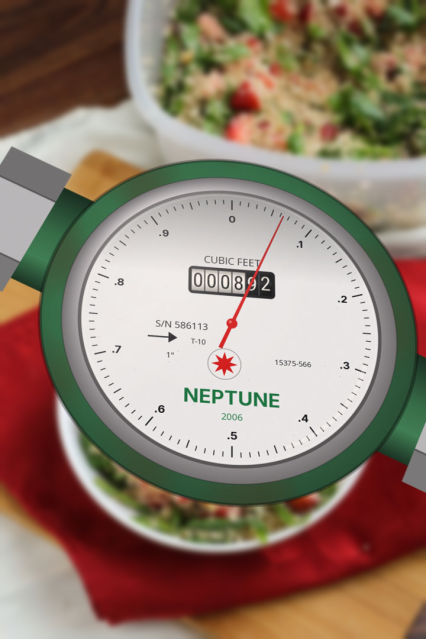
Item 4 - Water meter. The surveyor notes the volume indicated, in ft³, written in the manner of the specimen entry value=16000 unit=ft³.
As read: value=892.06 unit=ft³
